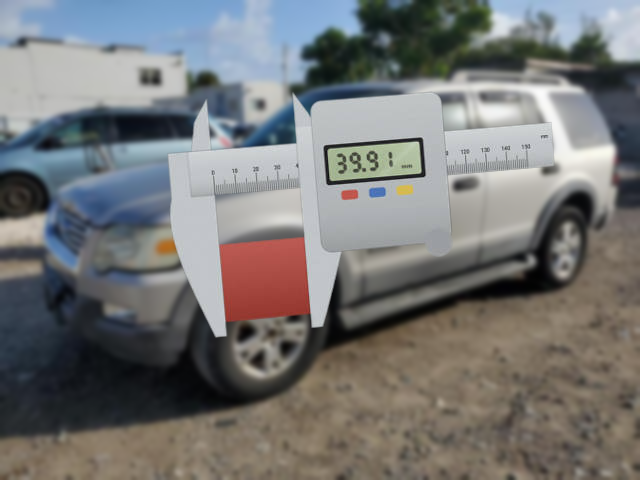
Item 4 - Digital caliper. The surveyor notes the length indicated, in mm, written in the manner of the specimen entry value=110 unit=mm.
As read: value=39.91 unit=mm
